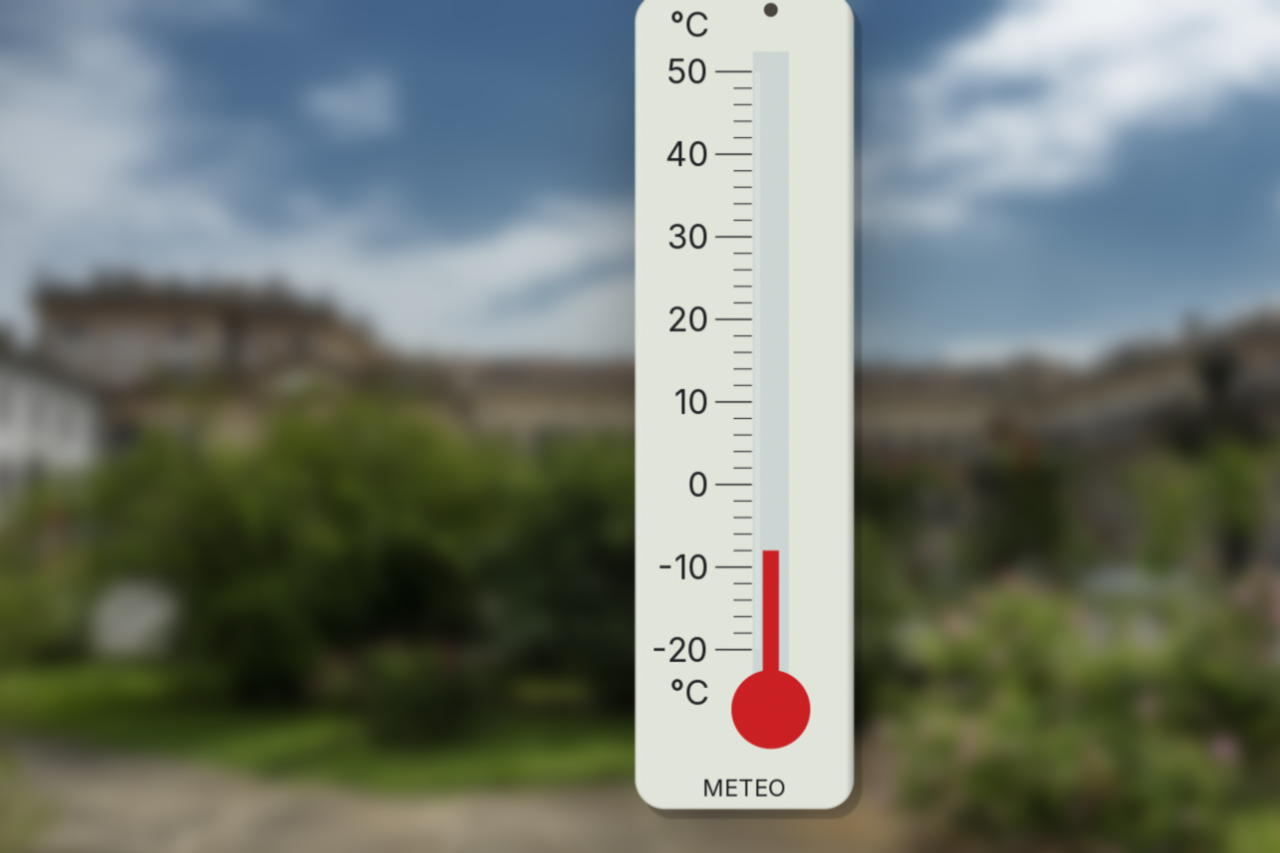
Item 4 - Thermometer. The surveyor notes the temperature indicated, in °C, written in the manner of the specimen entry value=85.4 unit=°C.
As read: value=-8 unit=°C
